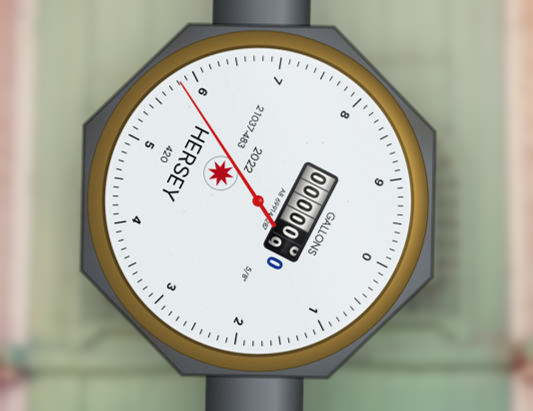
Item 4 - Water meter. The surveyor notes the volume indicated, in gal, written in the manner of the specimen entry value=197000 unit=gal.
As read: value=85.8 unit=gal
